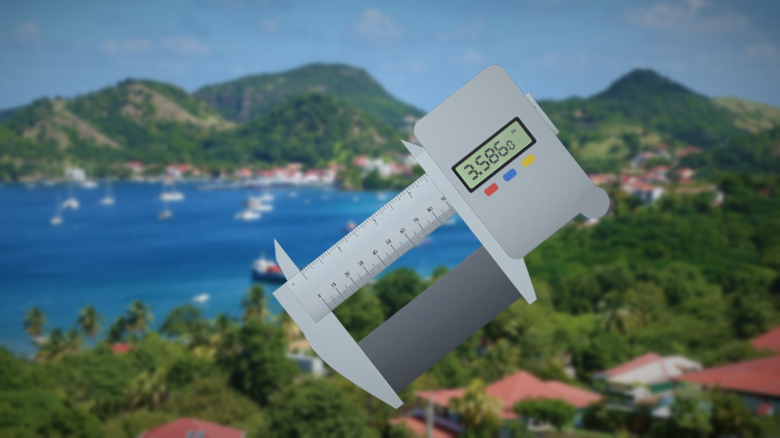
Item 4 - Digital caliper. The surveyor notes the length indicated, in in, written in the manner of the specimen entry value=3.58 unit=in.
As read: value=3.5860 unit=in
